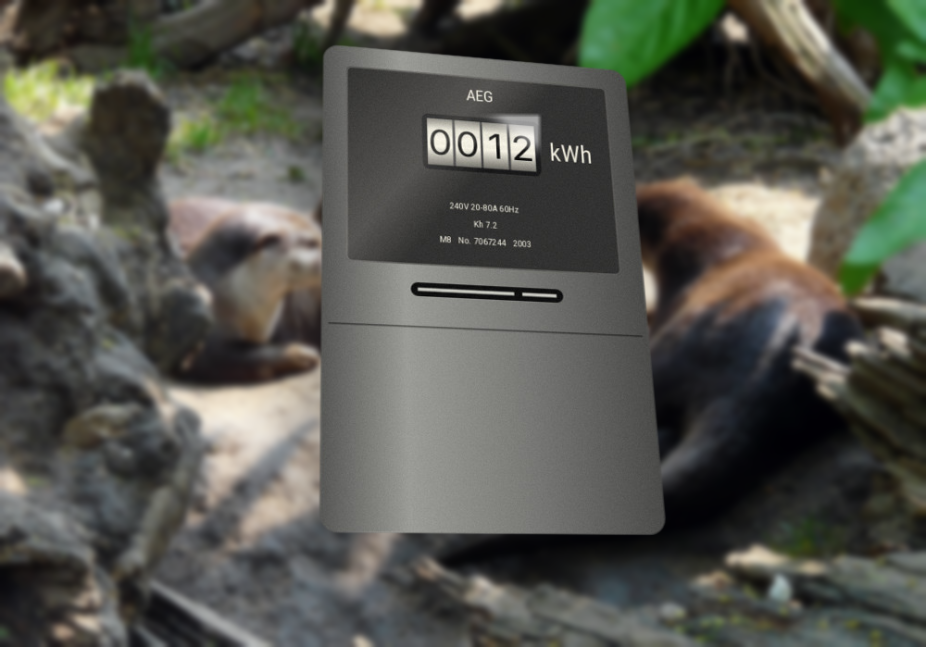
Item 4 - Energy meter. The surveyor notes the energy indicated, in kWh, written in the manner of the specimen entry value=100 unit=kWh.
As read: value=12 unit=kWh
